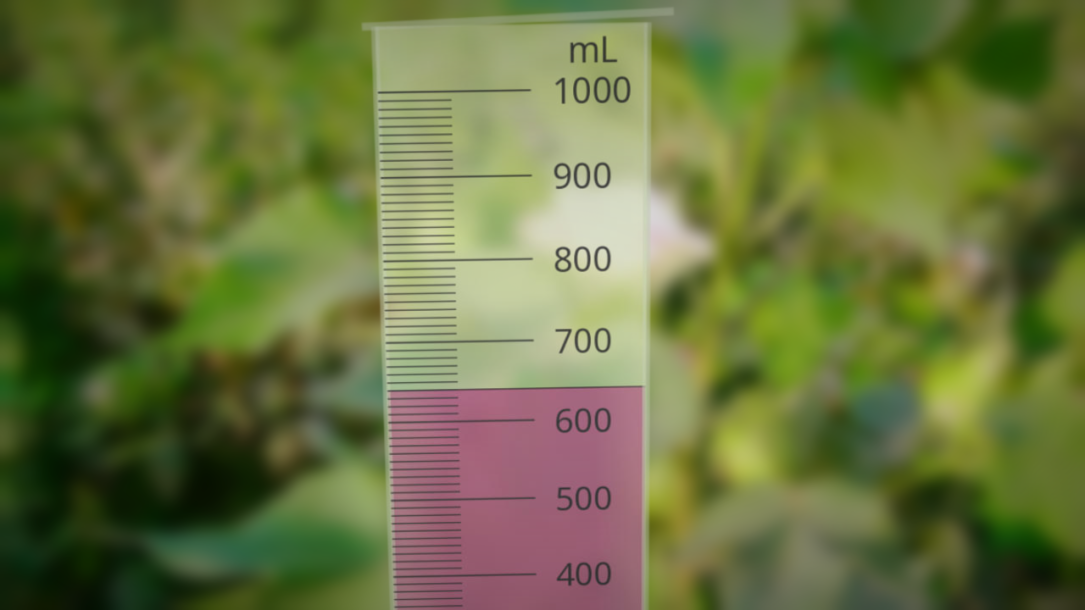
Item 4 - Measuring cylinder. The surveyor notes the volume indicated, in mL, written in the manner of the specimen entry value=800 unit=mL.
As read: value=640 unit=mL
